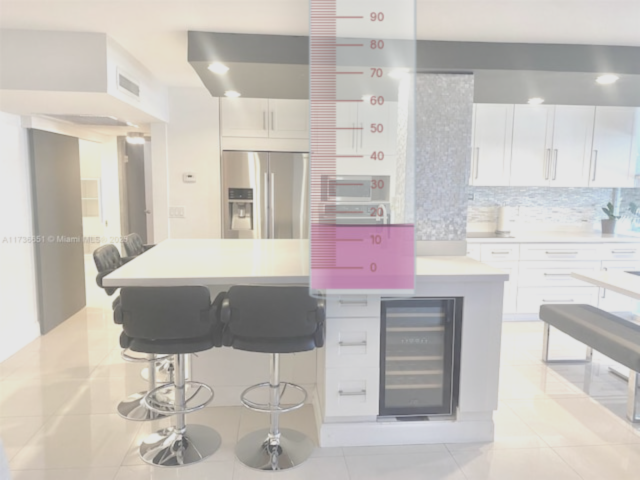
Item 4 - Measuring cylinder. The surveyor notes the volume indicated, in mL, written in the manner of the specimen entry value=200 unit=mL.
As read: value=15 unit=mL
